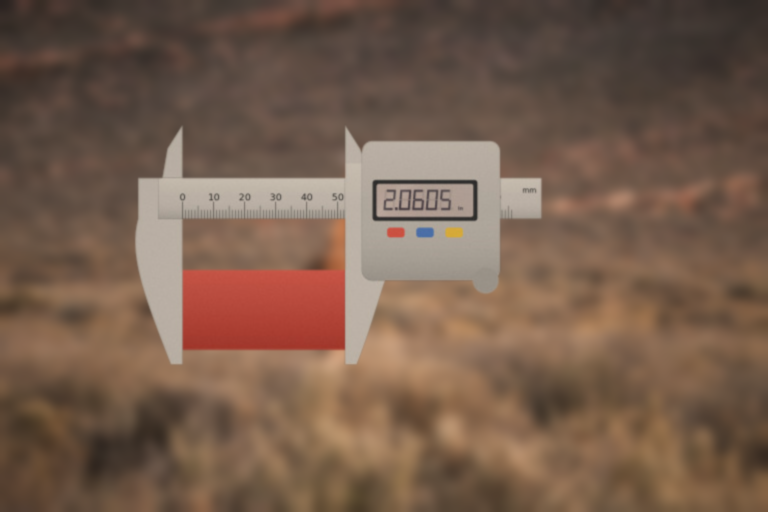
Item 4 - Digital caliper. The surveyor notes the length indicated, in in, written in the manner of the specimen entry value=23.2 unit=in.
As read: value=2.0605 unit=in
